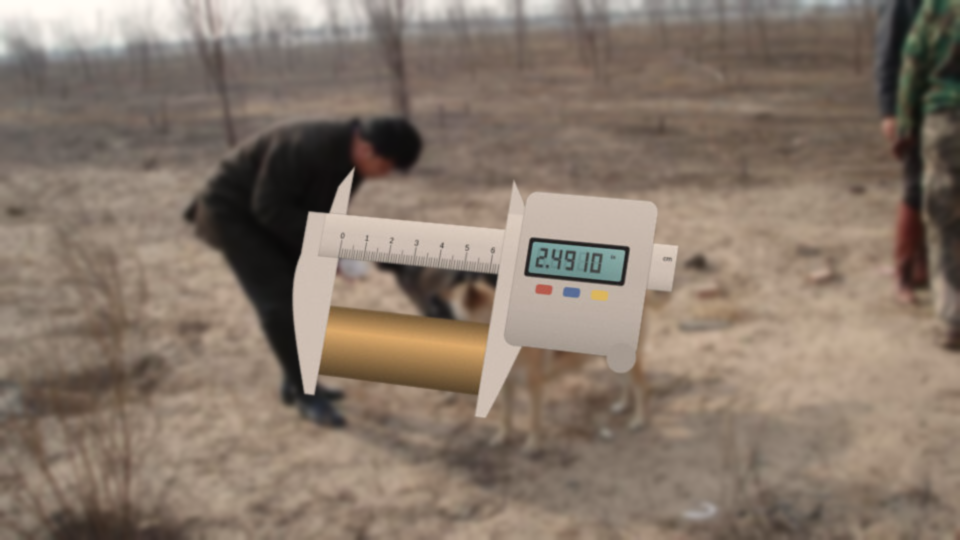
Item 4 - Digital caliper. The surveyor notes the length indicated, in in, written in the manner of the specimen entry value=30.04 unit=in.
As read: value=2.4910 unit=in
